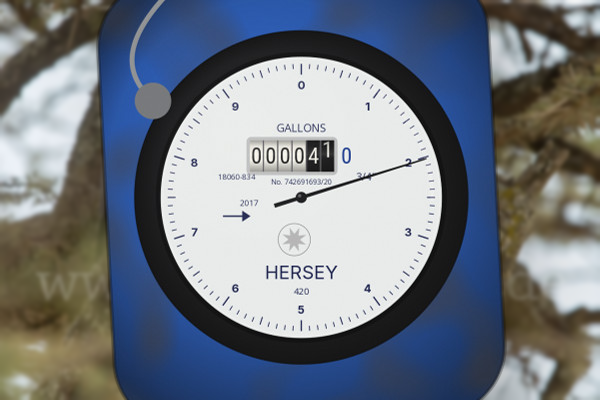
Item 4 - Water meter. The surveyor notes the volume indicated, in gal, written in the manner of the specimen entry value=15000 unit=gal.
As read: value=412.0 unit=gal
